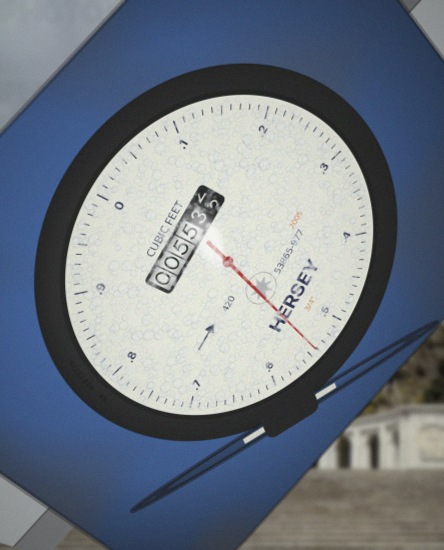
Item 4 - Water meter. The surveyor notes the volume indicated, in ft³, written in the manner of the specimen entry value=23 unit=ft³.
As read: value=5532.54 unit=ft³
